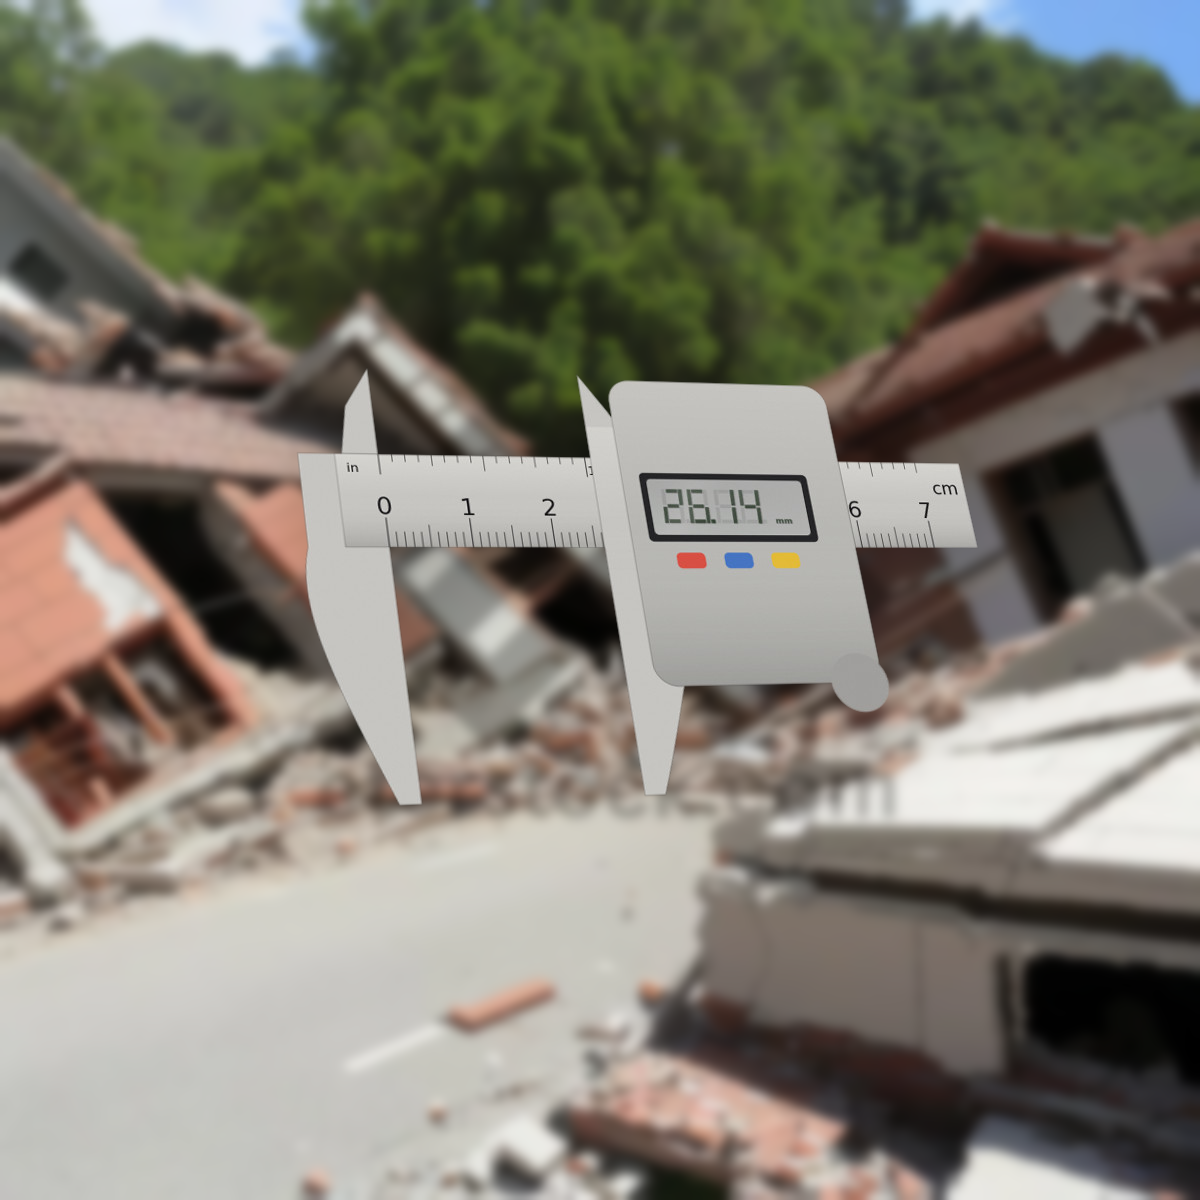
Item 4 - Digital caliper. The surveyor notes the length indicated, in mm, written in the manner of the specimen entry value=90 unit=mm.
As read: value=26.14 unit=mm
